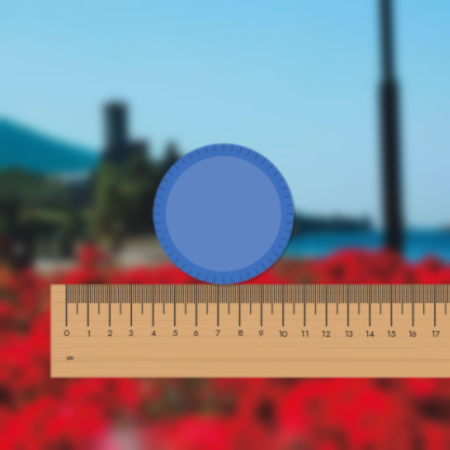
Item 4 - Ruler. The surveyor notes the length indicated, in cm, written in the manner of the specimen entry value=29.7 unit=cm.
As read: value=6.5 unit=cm
